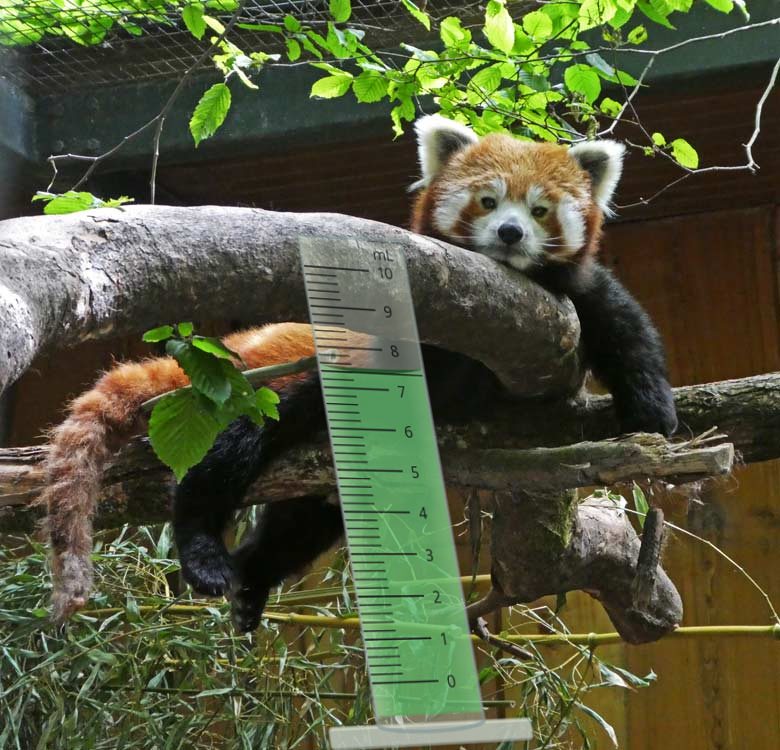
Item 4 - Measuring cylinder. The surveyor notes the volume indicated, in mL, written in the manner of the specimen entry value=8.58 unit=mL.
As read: value=7.4 unit=mL
